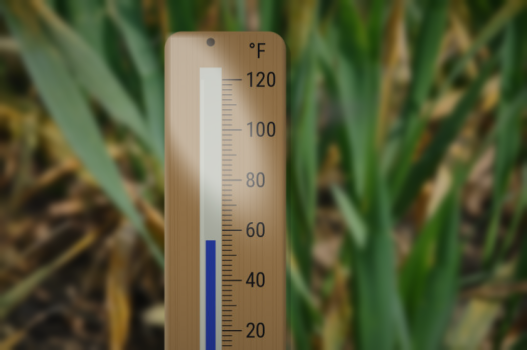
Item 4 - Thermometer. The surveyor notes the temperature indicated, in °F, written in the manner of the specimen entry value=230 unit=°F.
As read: value=56 unit=°F
